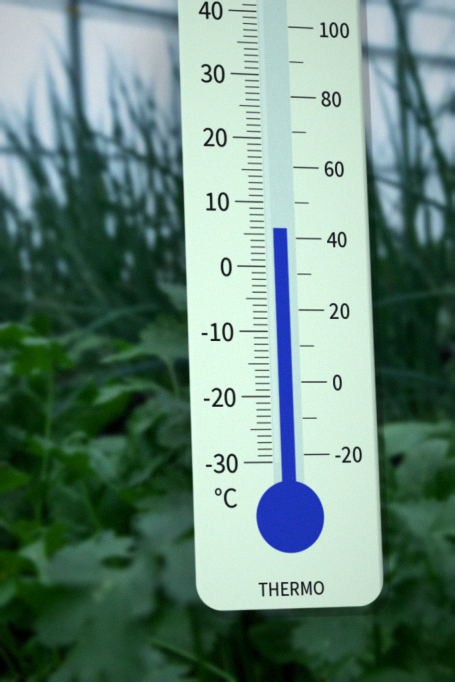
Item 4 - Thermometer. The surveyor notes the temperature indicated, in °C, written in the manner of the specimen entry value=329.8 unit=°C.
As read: value=6 unit=°C
